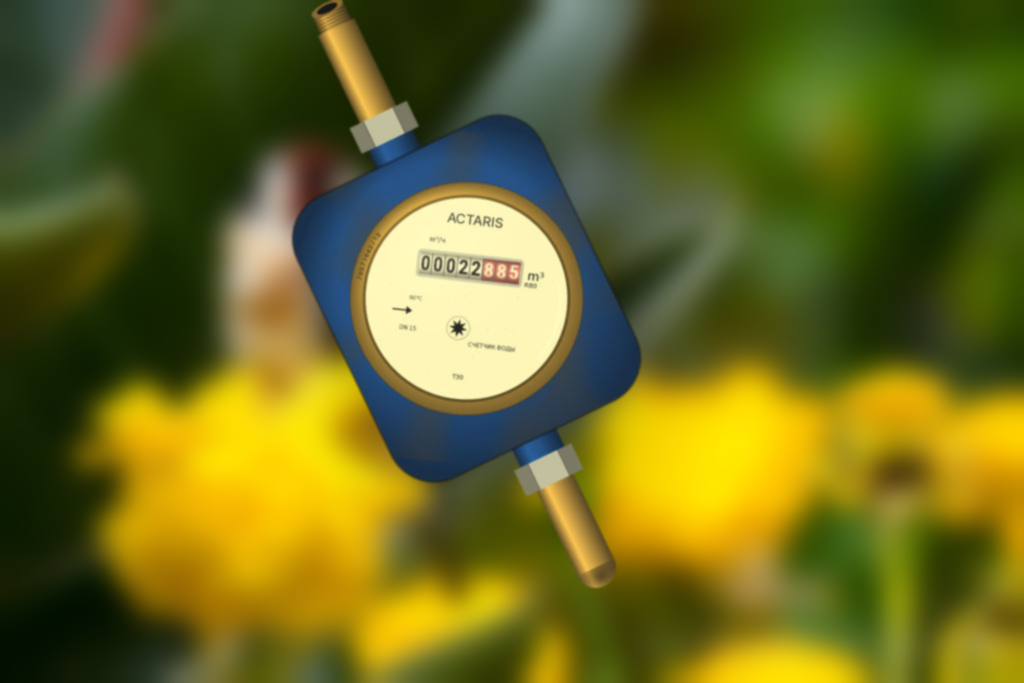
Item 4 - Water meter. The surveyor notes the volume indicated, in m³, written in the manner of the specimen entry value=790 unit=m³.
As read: value=22.885 unit=m³
